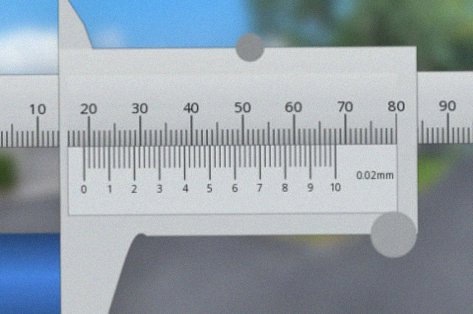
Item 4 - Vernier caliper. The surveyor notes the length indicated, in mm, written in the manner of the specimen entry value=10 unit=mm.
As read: value=19.0 unit=mm
